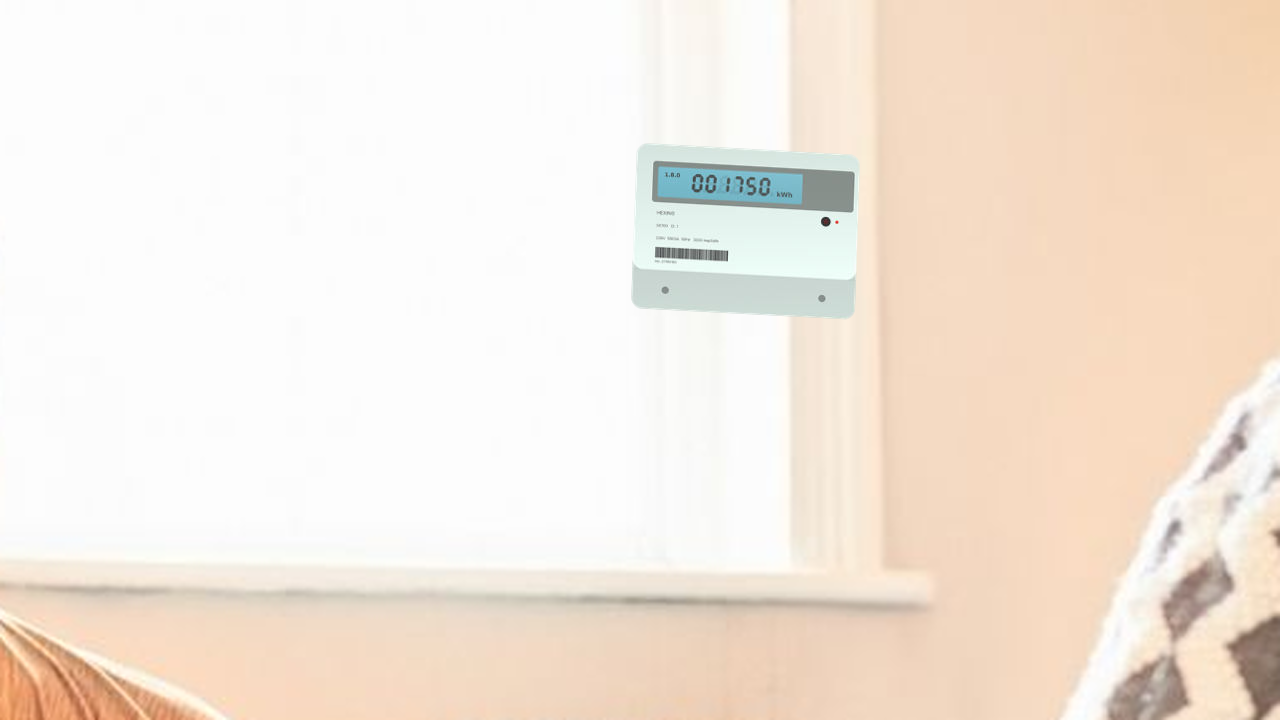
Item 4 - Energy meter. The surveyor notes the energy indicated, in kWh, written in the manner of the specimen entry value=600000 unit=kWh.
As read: value=1750 unit=kWh
